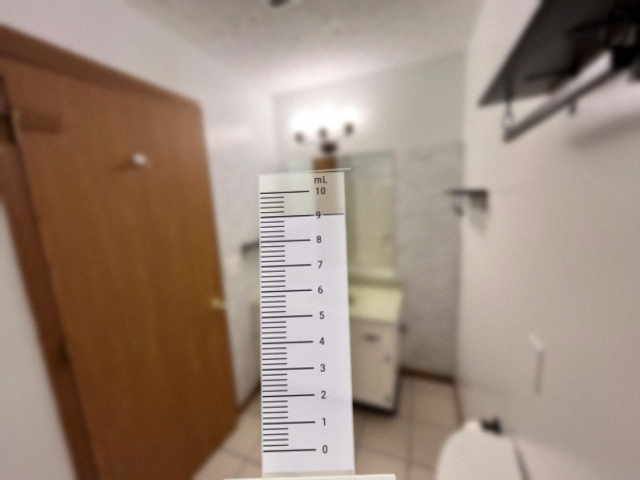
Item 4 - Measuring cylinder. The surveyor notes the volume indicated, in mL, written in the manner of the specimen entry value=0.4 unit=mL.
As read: value=9 unit=mL
